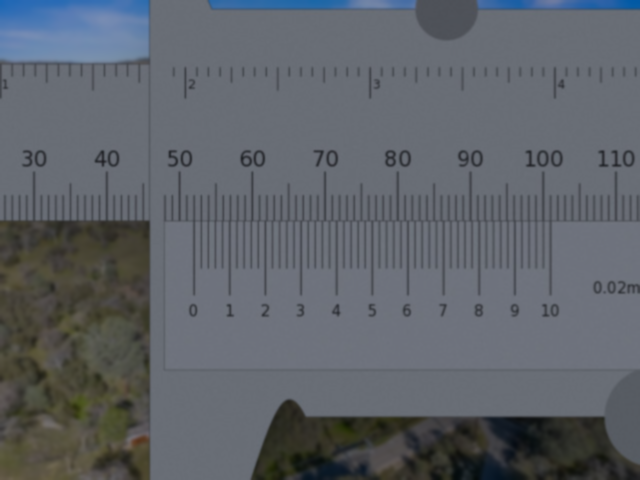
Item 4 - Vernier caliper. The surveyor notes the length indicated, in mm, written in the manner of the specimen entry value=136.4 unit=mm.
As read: value=52.0 unit=mm
